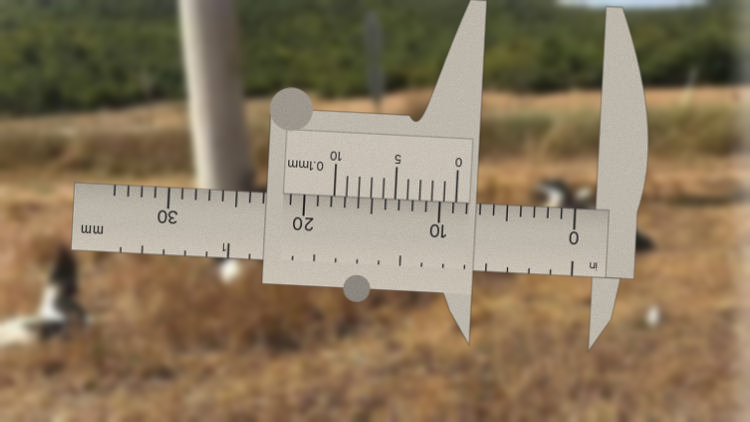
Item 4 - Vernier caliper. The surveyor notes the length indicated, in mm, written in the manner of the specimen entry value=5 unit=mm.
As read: value=8.8 unit=mm
